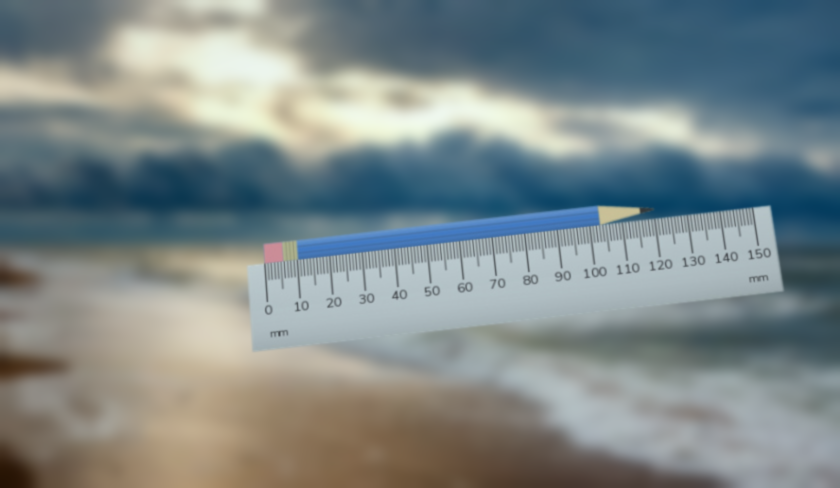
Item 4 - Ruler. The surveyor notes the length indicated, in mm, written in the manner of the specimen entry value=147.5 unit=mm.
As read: value=120 unit=mm
